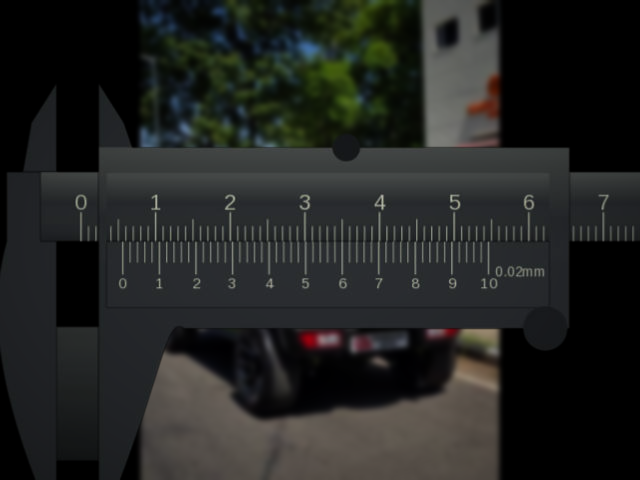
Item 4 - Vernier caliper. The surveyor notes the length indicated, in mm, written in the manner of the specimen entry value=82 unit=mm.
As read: value=5.6 unit=mm
